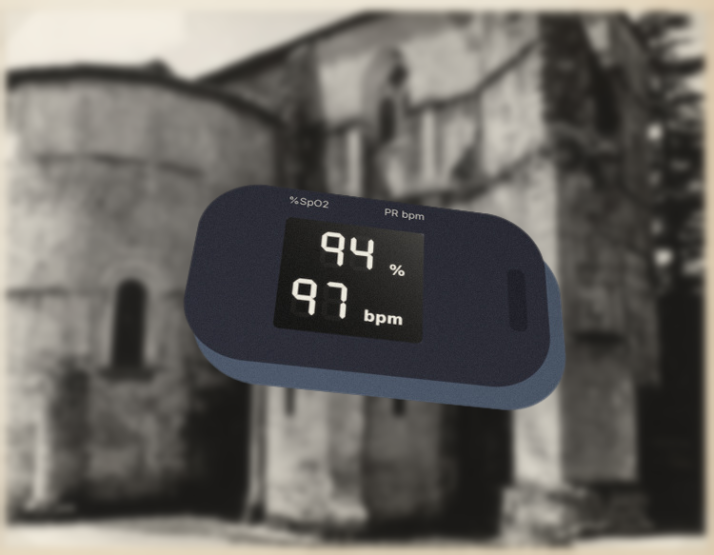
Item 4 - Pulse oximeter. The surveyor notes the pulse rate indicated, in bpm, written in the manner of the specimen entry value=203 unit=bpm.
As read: value=97 unit=bpm
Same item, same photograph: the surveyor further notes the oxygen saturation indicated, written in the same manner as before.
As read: value=94 unit=%
